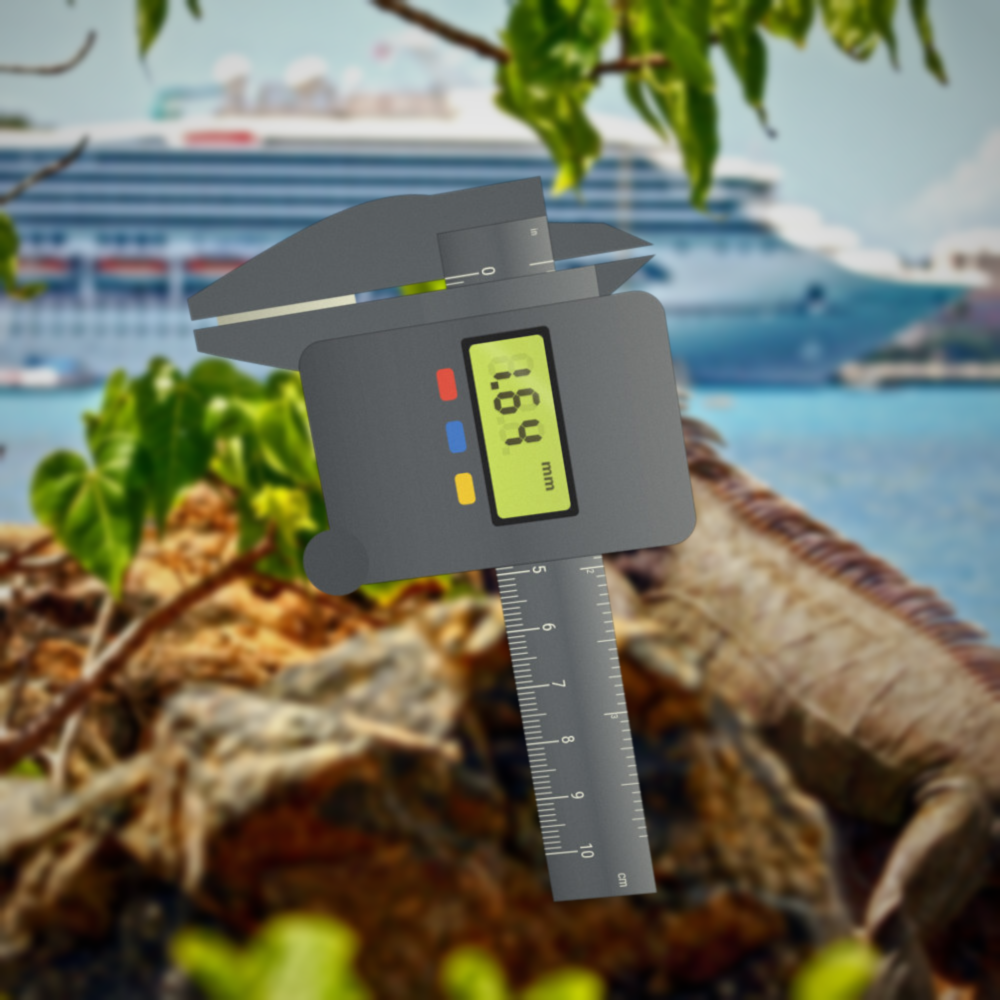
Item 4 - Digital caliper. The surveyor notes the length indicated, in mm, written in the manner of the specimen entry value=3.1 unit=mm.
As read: value=1.64 unit=mm
